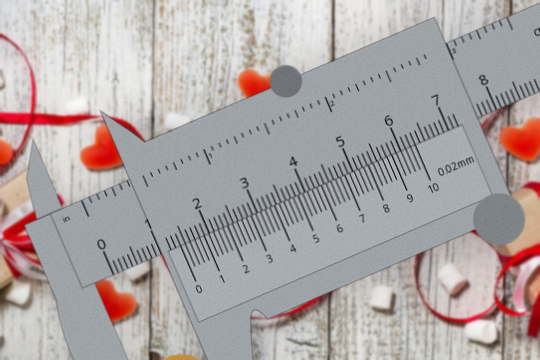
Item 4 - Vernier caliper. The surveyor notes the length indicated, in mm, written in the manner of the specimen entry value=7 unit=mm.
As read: value=14.0 unit=mm
